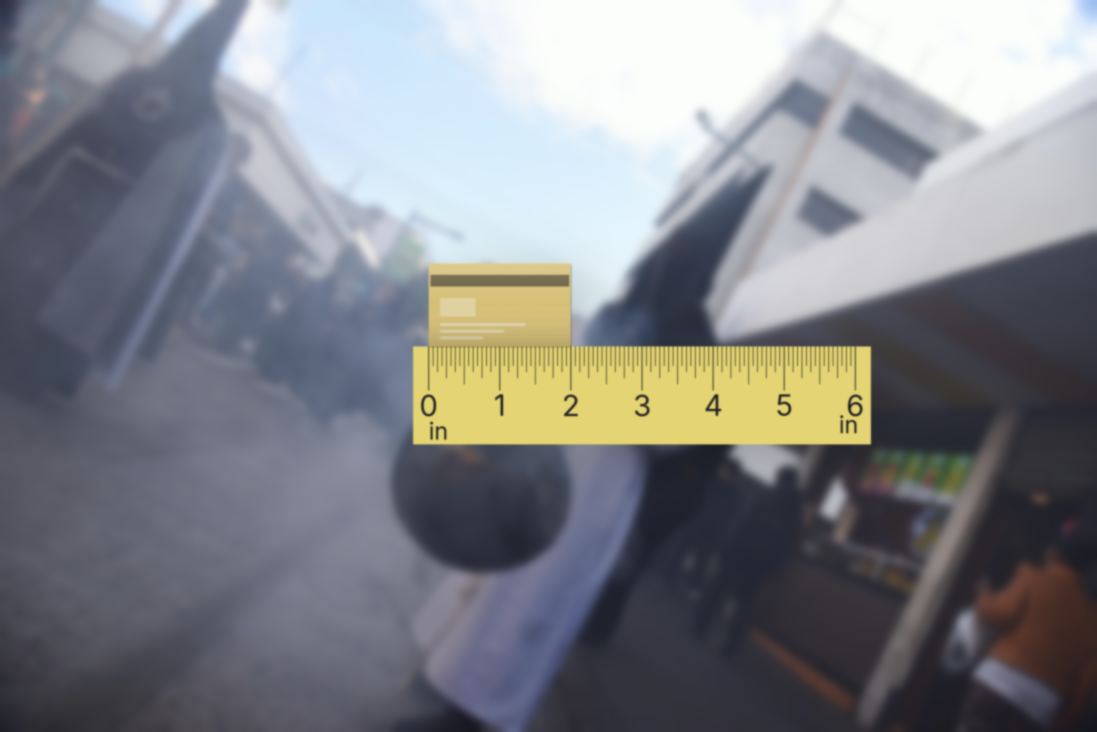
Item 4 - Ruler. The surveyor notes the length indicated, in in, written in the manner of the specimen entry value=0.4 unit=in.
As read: value=2 unit=in
